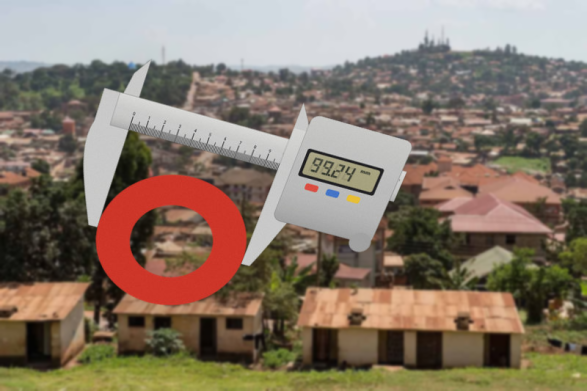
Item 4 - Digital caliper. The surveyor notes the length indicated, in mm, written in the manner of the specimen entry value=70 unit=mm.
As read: value=99.24 unit=mm
